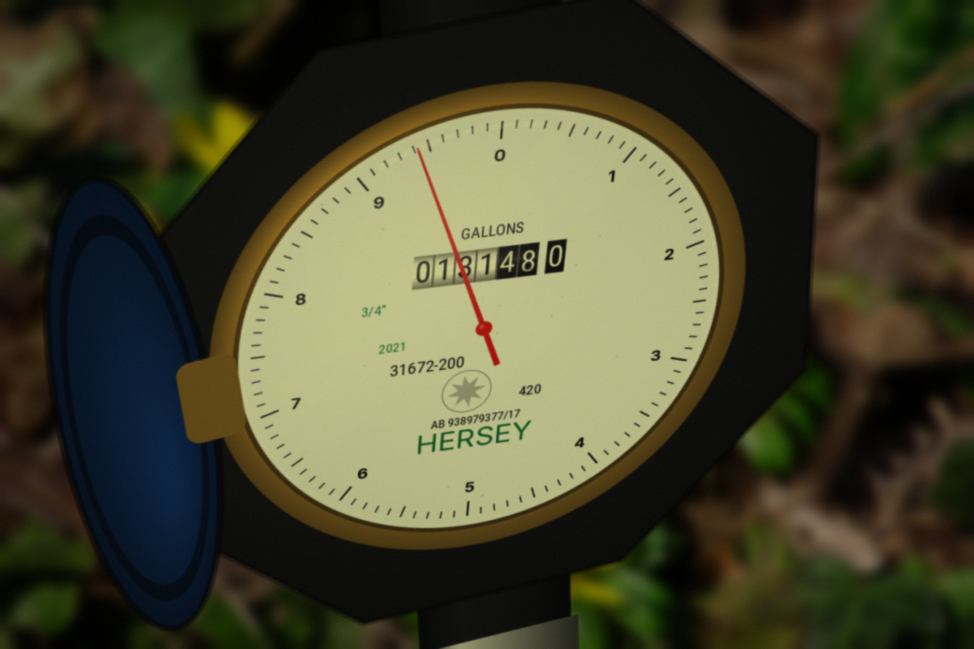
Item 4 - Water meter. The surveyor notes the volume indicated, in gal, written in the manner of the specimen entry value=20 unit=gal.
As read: value=131479.4 unit=gal
